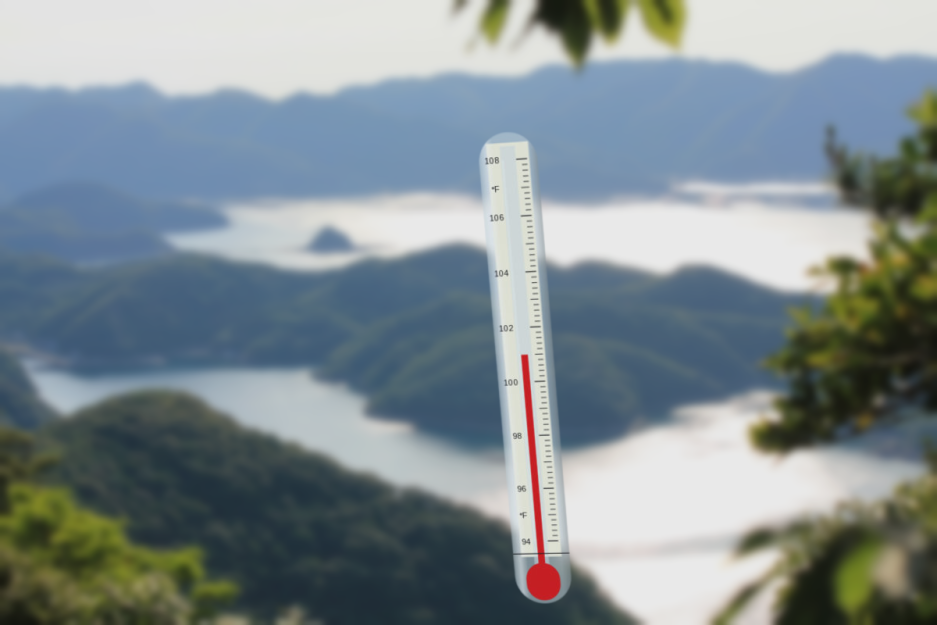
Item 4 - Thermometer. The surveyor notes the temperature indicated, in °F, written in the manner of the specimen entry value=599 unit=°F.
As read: value=101 unit=°F
